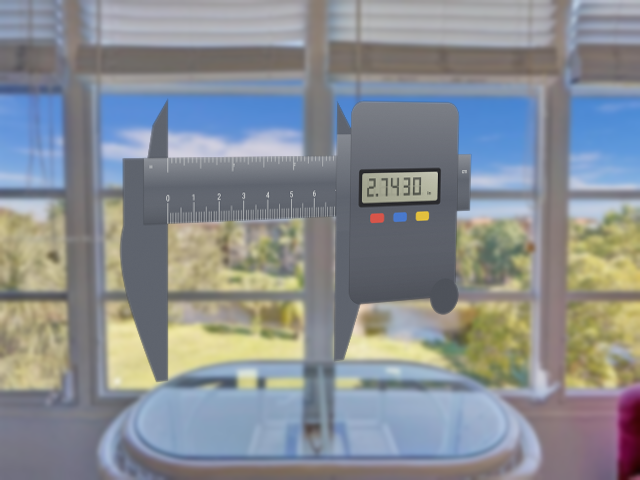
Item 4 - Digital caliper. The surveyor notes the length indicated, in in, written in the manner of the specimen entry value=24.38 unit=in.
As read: value=2.7430 unit=in
